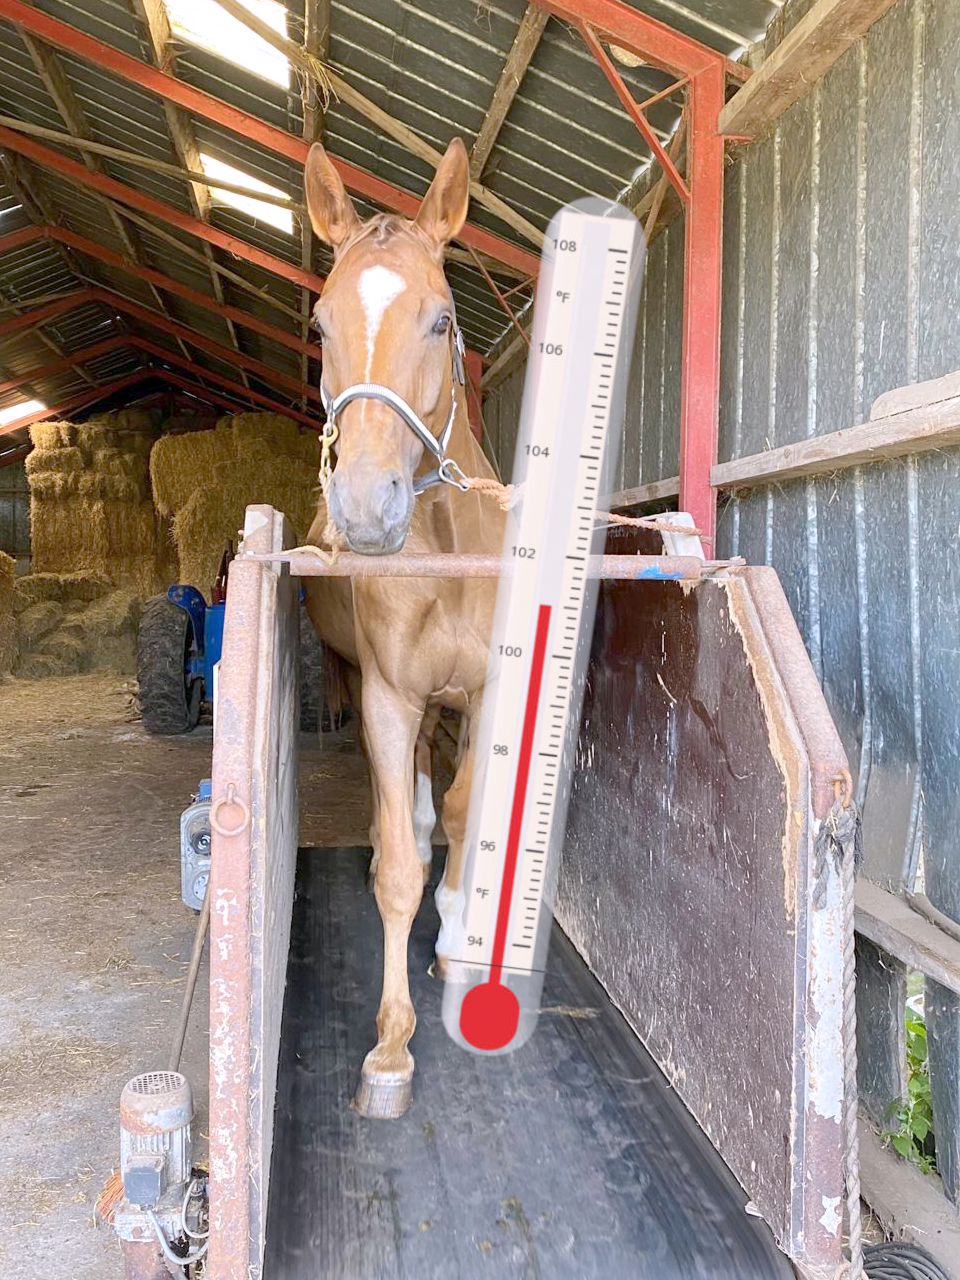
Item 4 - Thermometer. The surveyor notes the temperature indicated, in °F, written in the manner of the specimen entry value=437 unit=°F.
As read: value=101 unit=°F
